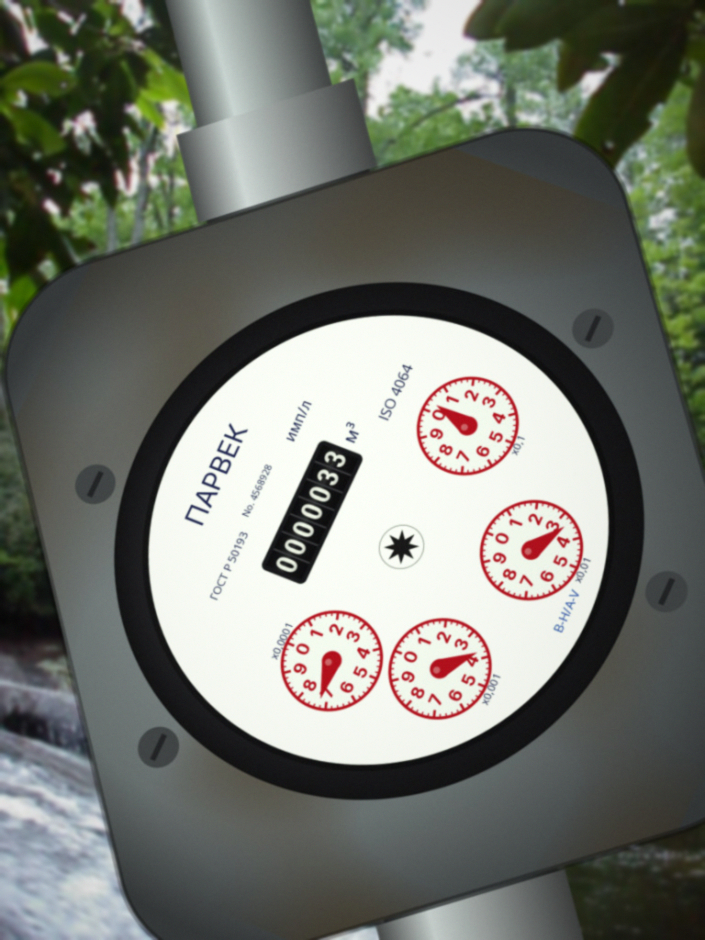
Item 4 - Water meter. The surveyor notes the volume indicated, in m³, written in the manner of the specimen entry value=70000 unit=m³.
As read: value=33.0337 unit=m³
